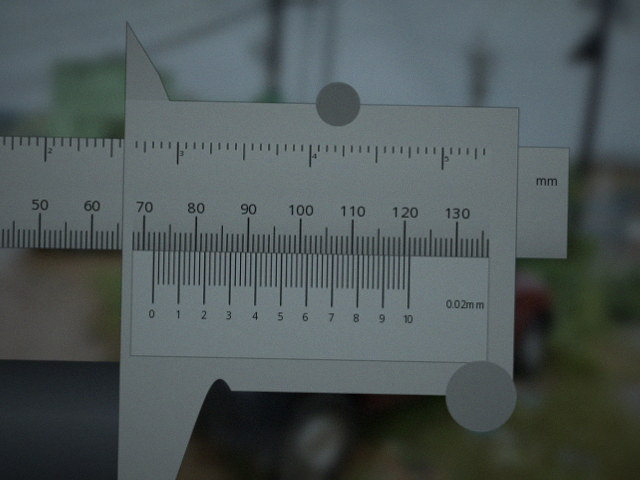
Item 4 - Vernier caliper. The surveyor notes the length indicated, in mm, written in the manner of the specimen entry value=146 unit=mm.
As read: value=72.0 unit=mm
